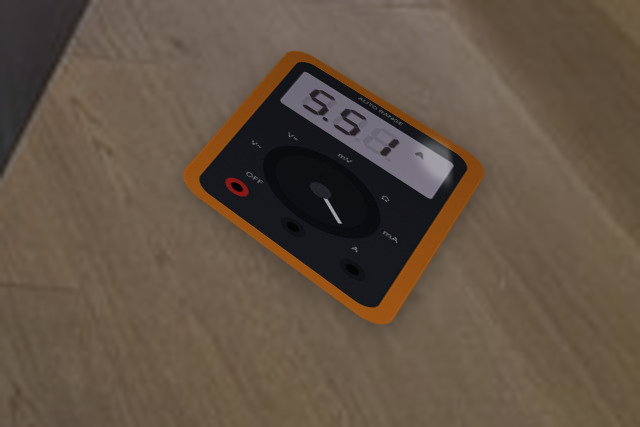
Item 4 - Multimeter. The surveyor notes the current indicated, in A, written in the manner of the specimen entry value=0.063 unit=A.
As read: value=5.51 unit=A
